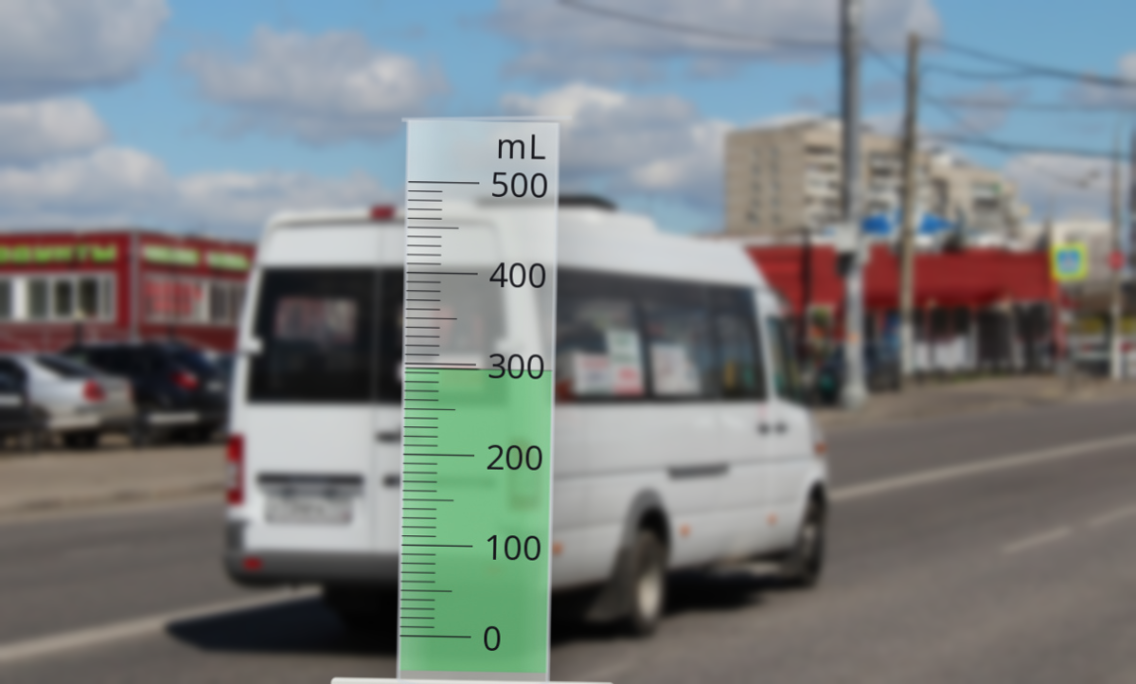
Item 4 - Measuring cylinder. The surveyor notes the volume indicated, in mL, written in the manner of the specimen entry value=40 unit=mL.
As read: value=295 unit=mL
